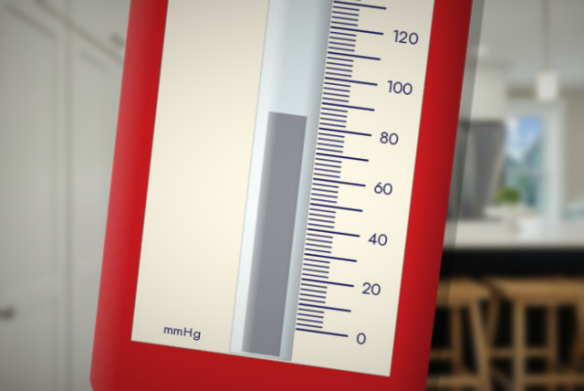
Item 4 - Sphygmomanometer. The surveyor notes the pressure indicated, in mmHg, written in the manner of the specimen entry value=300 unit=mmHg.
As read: value=84 unit=mmHg
